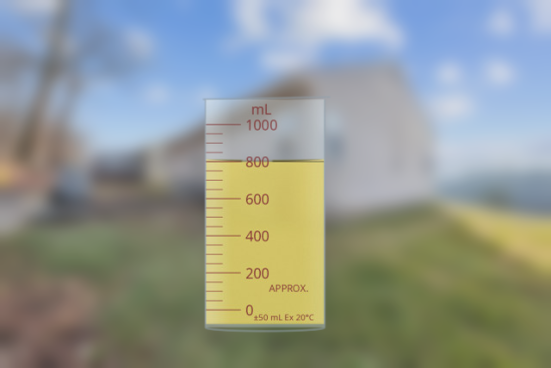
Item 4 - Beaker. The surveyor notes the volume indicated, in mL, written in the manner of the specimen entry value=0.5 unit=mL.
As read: value=800 unit=mL
